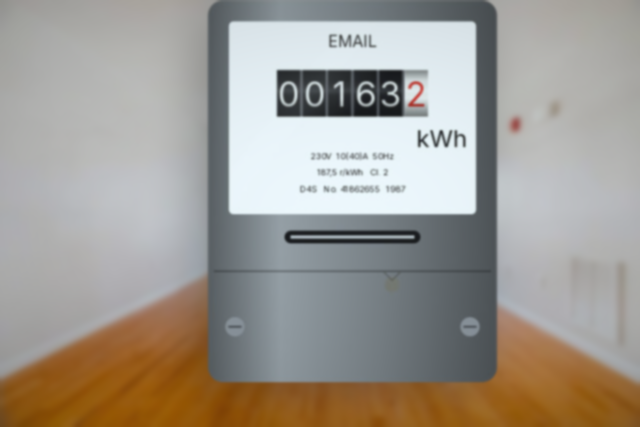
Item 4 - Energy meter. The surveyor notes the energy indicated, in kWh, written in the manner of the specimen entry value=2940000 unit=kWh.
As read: value=163.2 unit=kWh
